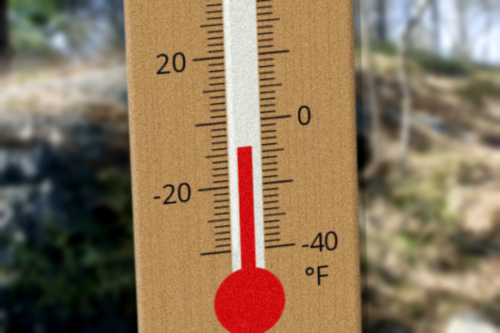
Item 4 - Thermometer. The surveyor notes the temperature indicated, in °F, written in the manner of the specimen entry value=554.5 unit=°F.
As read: value=-8 unit=°F
